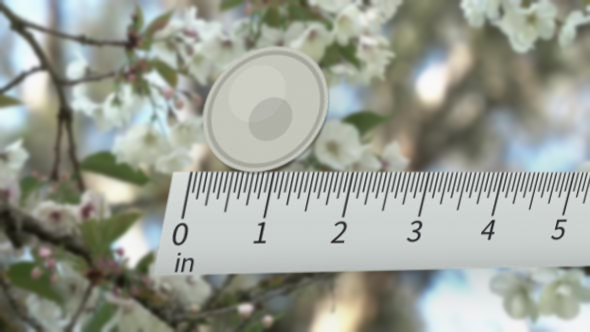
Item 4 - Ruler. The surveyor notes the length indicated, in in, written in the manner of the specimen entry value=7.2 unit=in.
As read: value=1.5 unit=in
